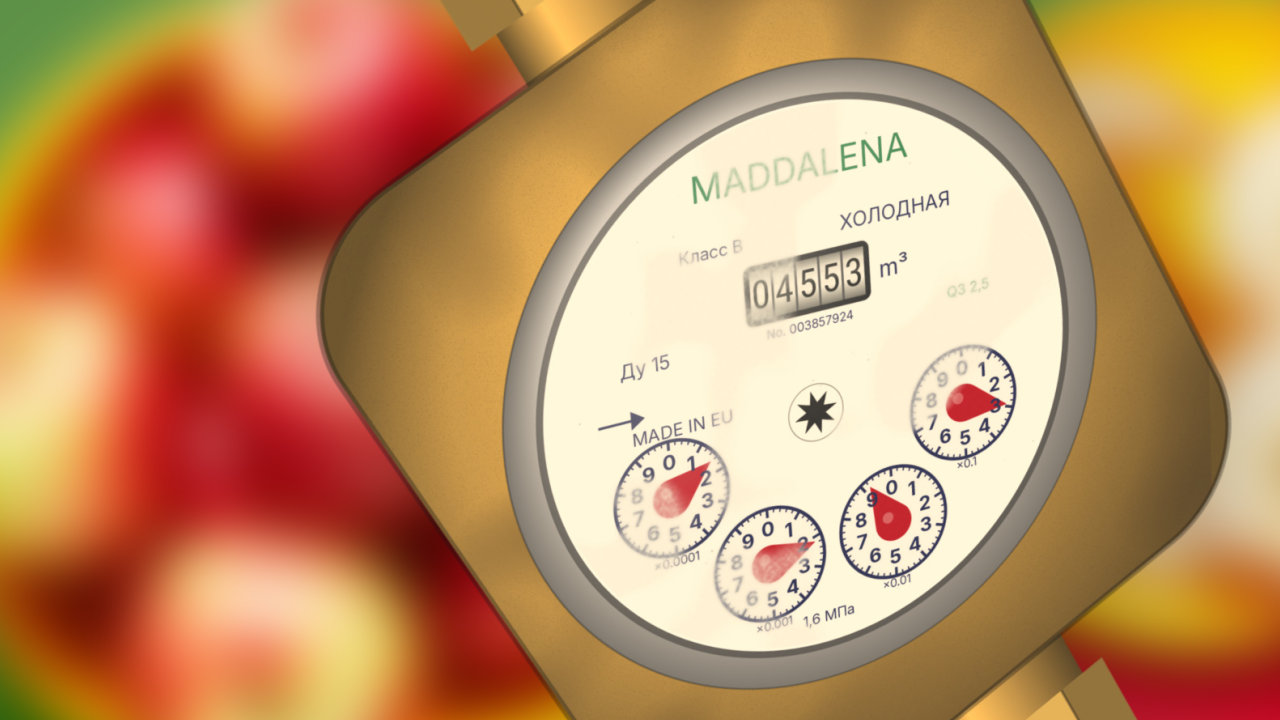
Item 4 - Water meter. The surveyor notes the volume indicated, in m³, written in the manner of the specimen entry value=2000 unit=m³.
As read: value=4553.2921 unit=m³
